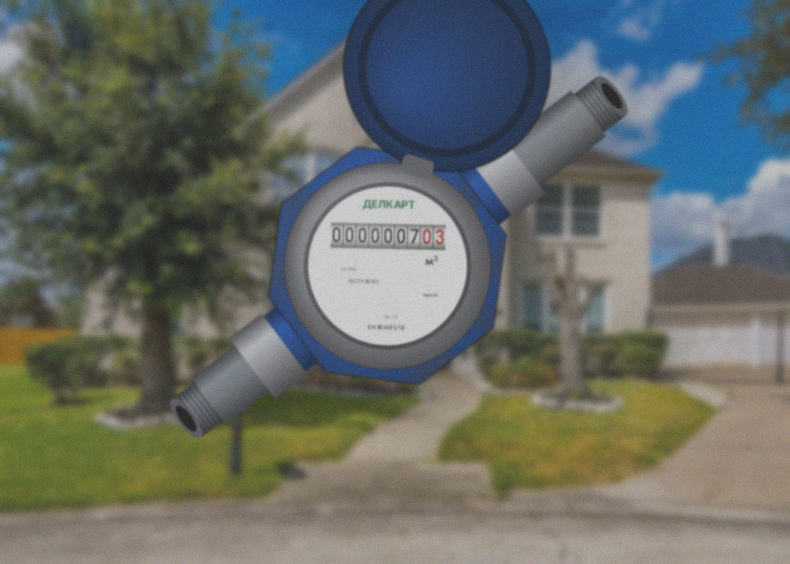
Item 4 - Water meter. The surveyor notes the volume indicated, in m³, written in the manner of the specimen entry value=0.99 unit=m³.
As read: value=7.03 unit=m³
